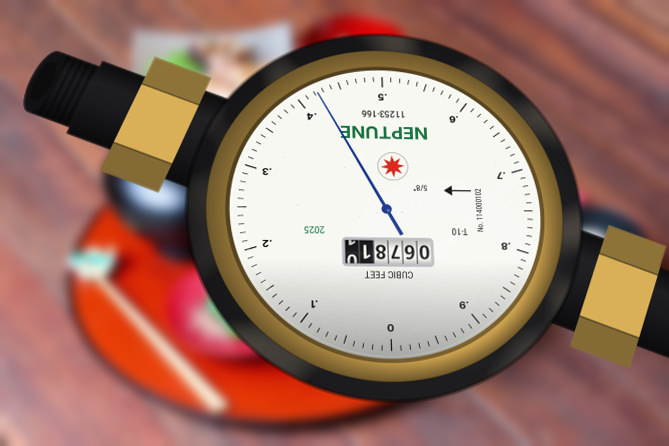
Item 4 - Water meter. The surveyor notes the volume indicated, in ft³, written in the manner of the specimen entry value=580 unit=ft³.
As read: value=67810.42 unit=ft³
